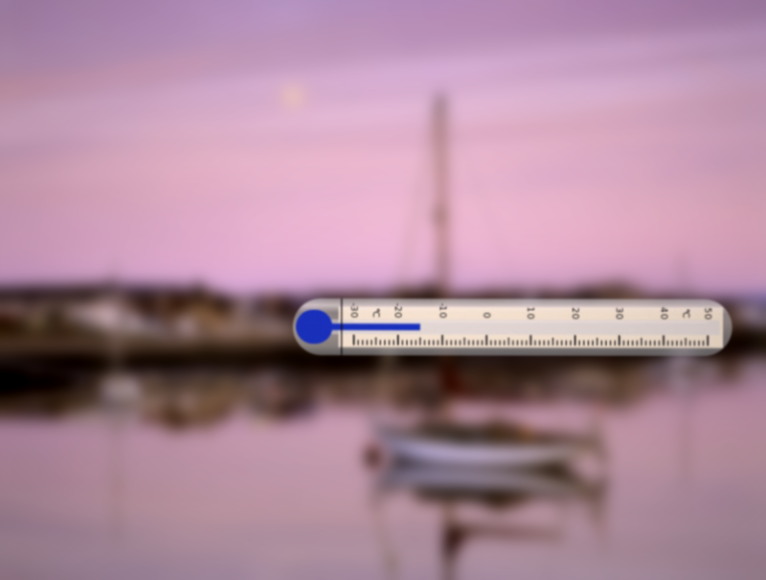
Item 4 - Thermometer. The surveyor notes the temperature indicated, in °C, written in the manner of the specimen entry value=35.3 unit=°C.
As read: value=-15 unit=°C
